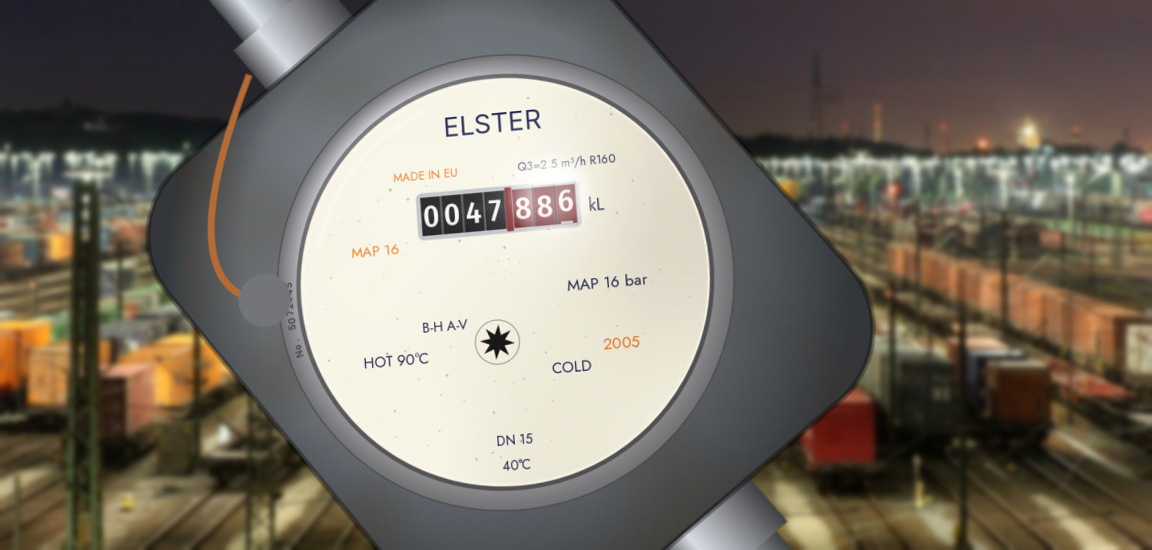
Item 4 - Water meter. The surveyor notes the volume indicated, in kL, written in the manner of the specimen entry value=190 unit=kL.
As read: value=47.886 unit=kL
